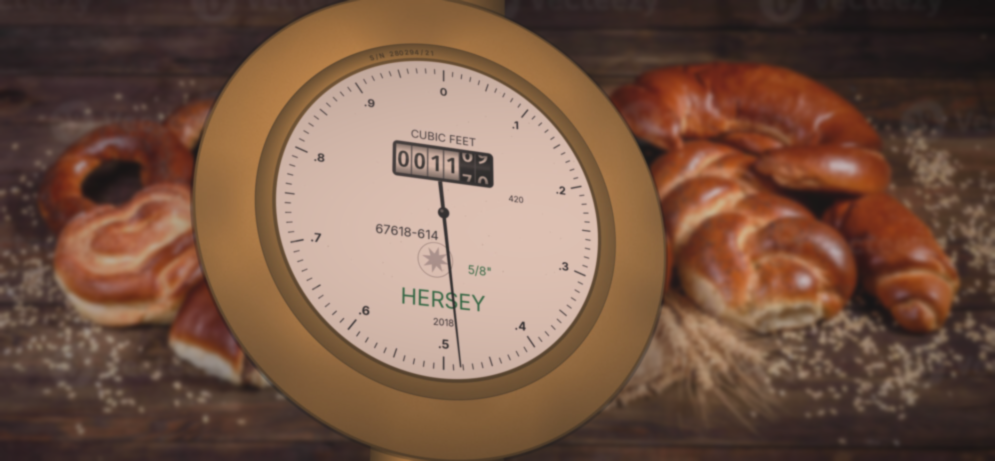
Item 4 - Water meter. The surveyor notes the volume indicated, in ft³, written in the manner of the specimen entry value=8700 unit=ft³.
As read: value=1169.48 unit=ft³
